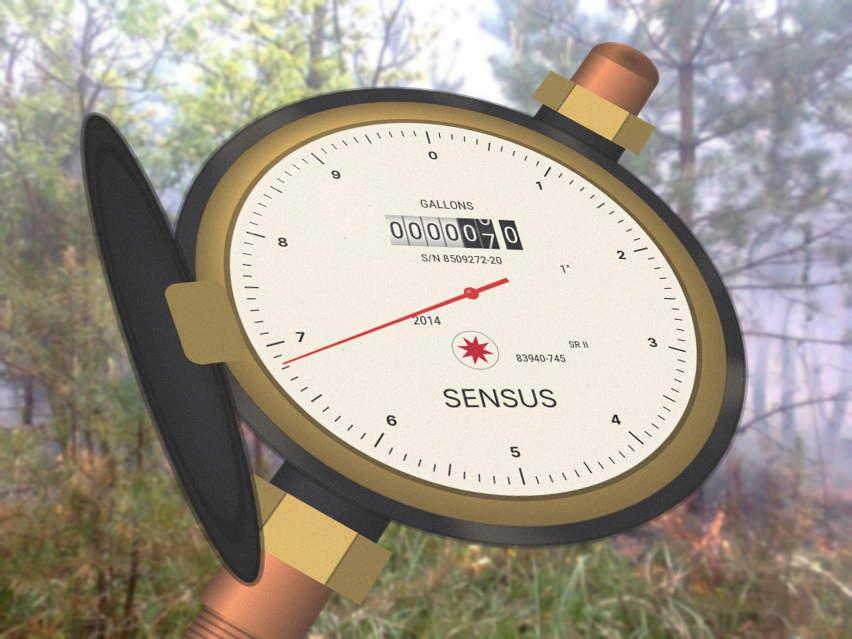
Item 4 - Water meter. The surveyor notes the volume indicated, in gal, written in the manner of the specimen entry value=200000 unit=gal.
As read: value=66.8 unit=gal
